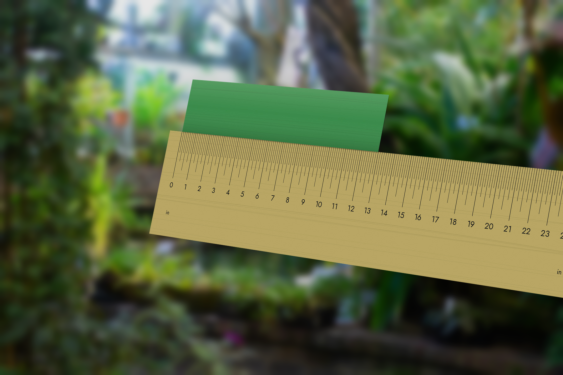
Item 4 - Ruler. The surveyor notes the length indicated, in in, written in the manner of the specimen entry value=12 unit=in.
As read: value=13 unit=in
